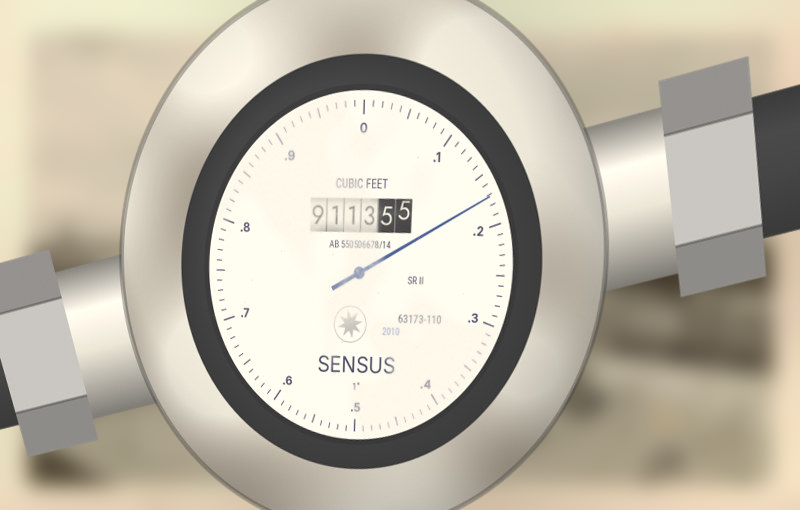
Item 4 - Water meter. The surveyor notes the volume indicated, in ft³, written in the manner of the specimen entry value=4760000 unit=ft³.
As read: value=911355.17 unit=ft³
